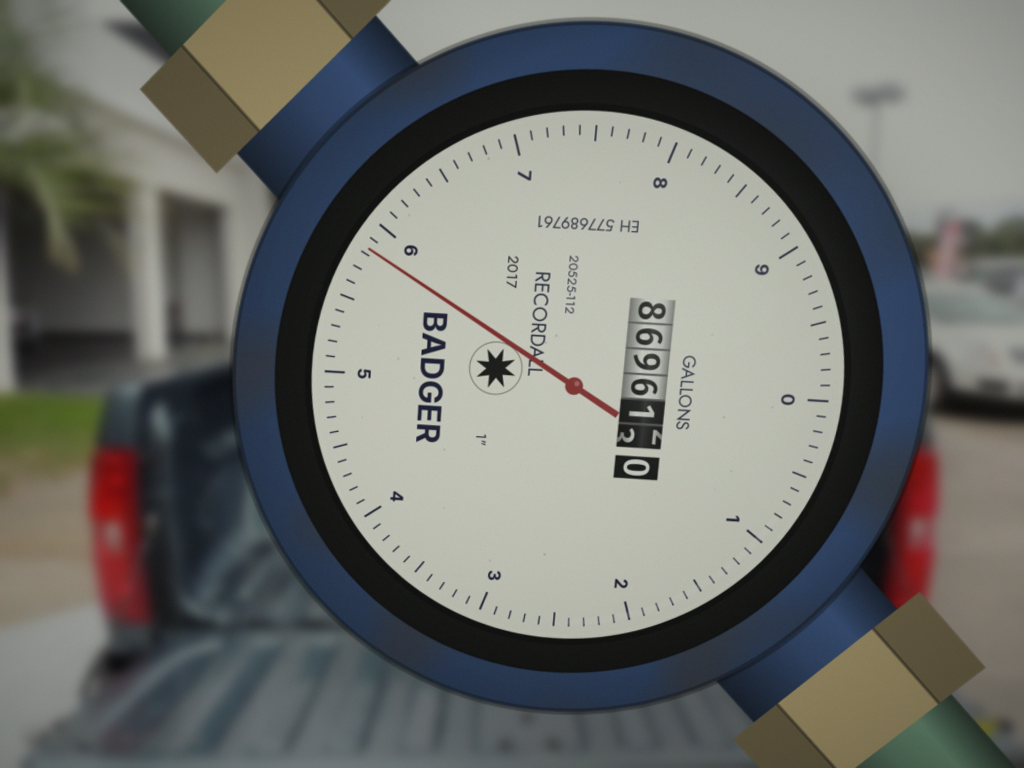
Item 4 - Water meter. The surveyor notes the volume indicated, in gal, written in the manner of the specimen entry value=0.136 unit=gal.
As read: value=8696125.8 unit=gal
